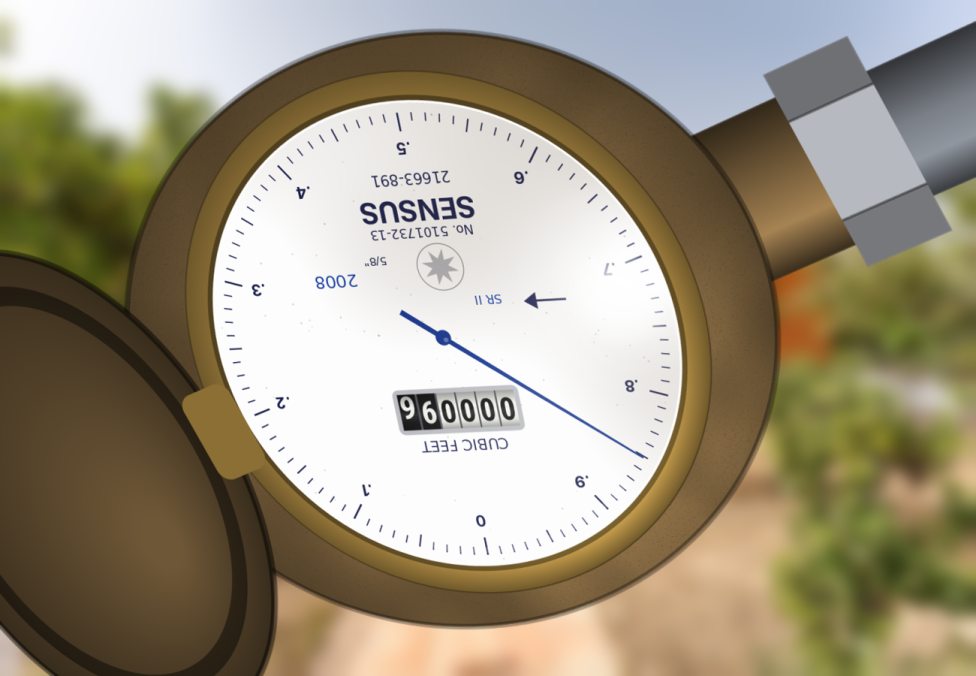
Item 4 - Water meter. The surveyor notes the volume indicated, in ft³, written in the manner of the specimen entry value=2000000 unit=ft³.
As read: value=95.85 unit=ft³
